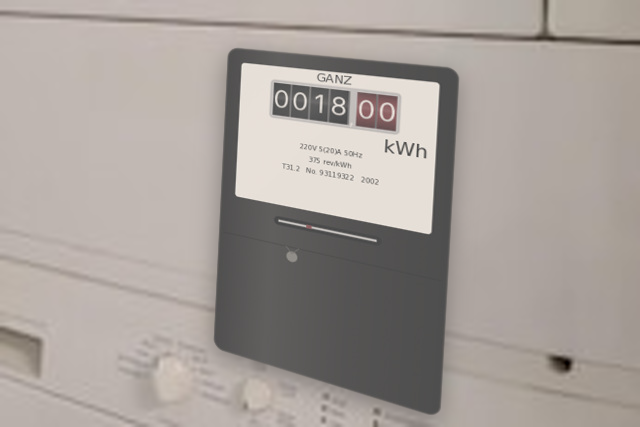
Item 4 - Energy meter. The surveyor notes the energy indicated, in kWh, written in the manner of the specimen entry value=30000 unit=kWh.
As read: value=18.00 unit=kWh
